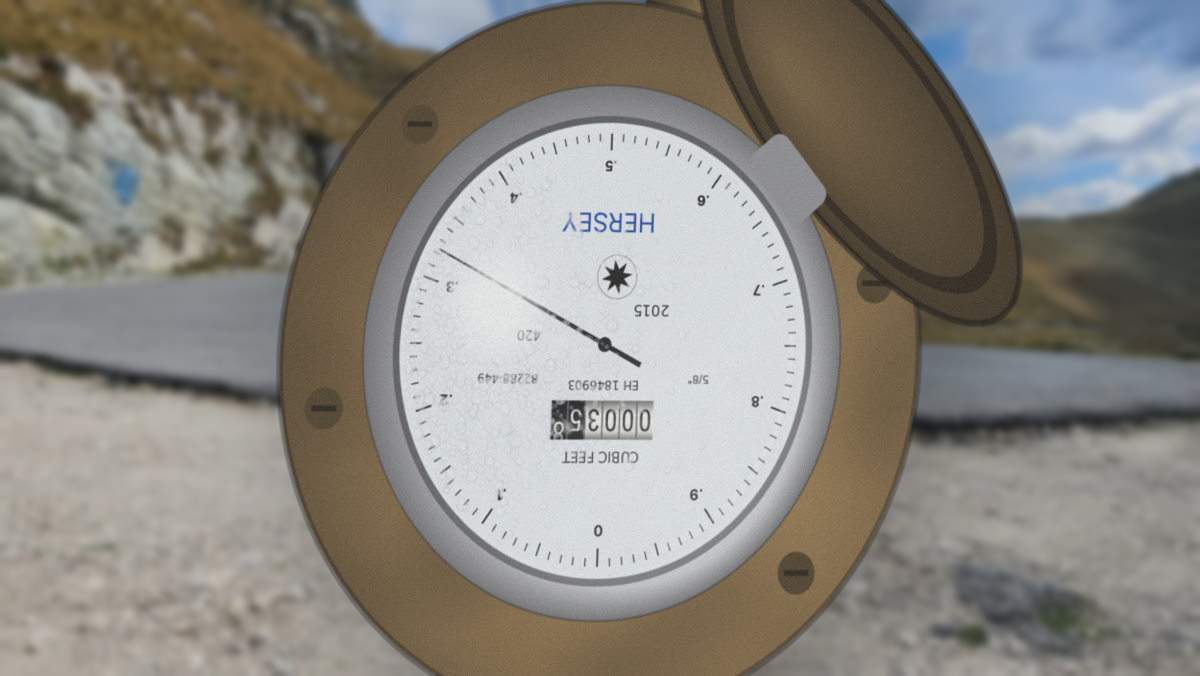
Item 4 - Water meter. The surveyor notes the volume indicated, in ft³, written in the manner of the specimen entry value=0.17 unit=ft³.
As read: value=358.32 unit=ft³
